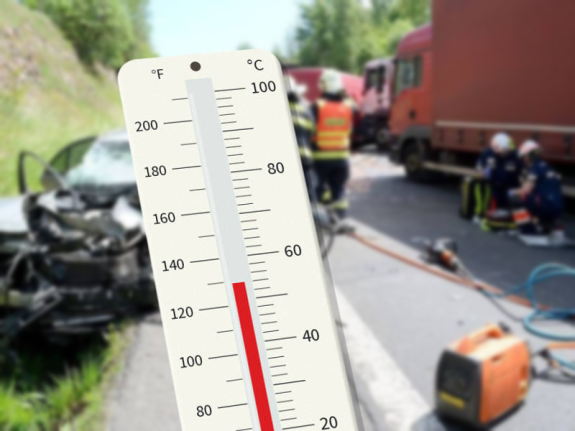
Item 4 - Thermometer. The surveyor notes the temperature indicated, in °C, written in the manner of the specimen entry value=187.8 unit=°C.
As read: value=54 unit=°C
